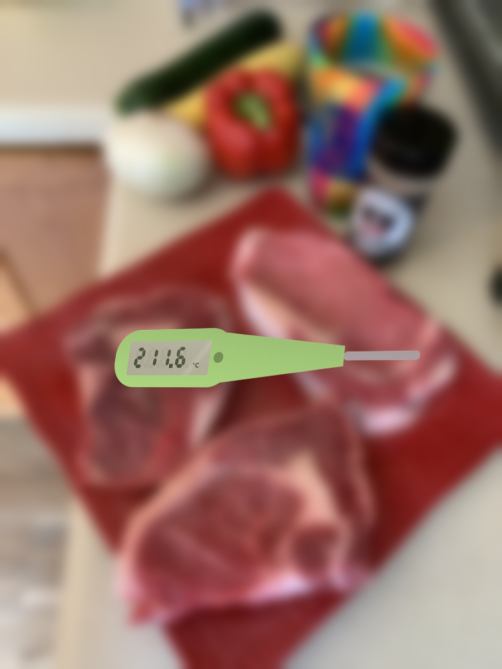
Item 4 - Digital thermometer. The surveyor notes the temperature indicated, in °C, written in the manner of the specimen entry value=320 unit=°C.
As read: value=211.6 unit=°C
